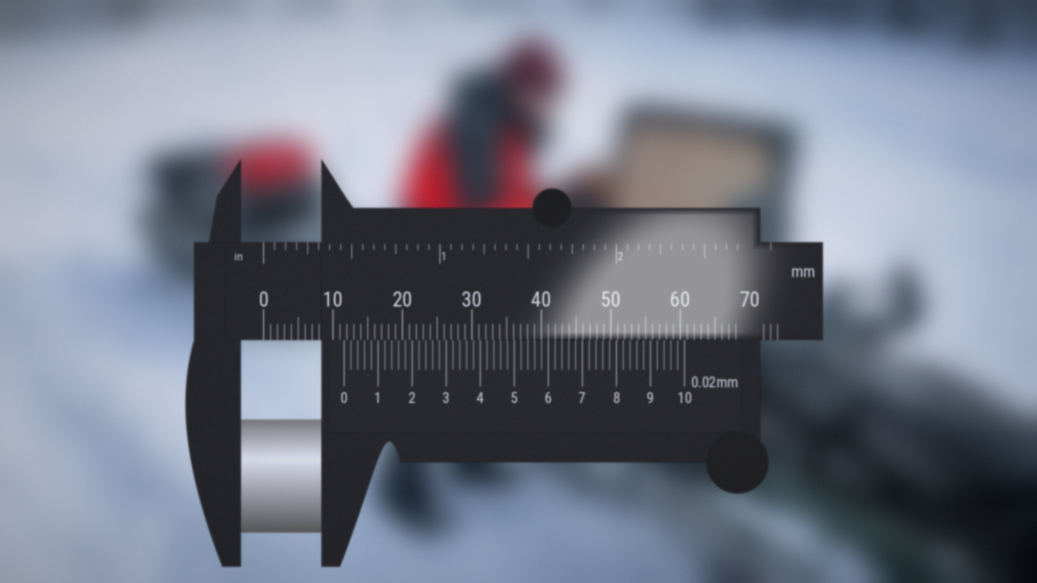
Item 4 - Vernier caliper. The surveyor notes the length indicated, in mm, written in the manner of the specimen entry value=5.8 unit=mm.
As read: value=11.6 unit=mm
